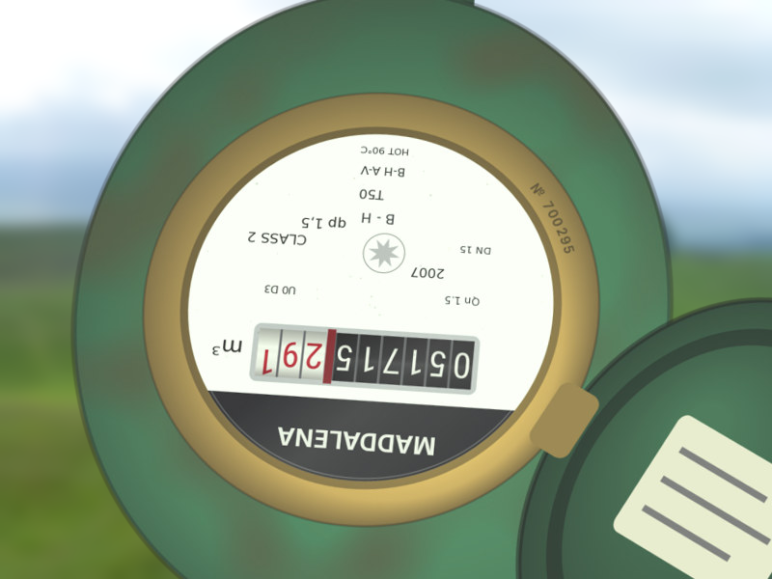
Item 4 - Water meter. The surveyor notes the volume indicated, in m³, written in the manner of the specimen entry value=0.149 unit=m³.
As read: value=51715.291 unit=m³
